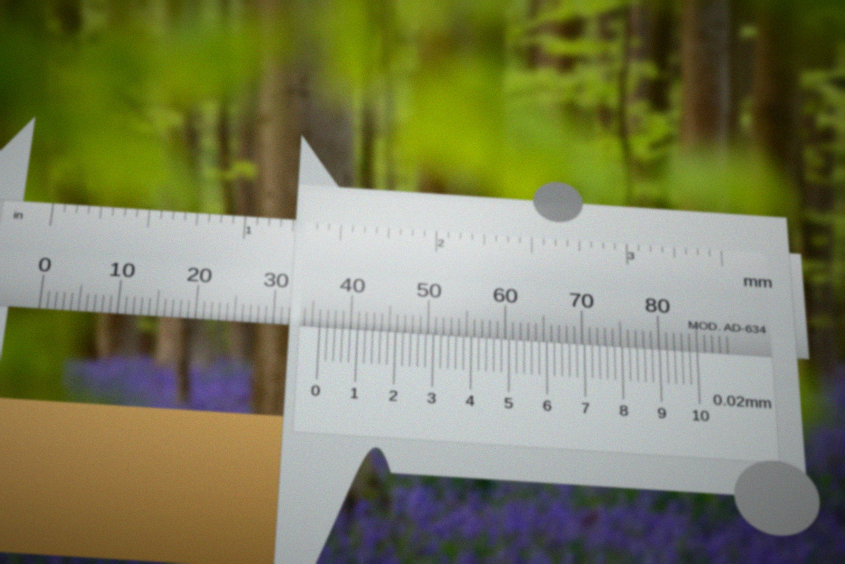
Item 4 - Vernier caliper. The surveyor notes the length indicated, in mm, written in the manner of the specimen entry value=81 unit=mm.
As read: value=36.0 unit=mm
